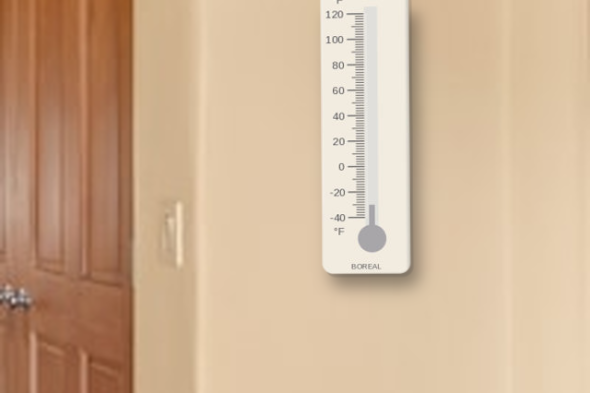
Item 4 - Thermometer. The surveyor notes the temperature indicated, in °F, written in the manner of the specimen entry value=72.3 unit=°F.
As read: value=-30 unit=°F
